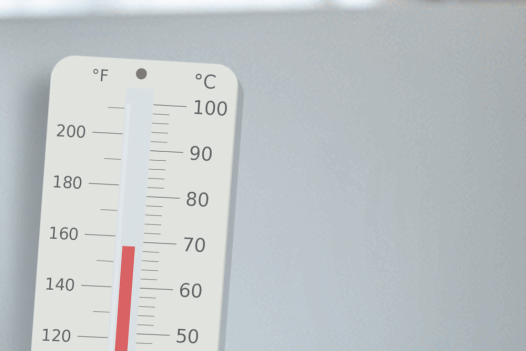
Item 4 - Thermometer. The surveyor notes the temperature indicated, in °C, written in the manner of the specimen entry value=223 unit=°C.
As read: value=69 unit=°C
